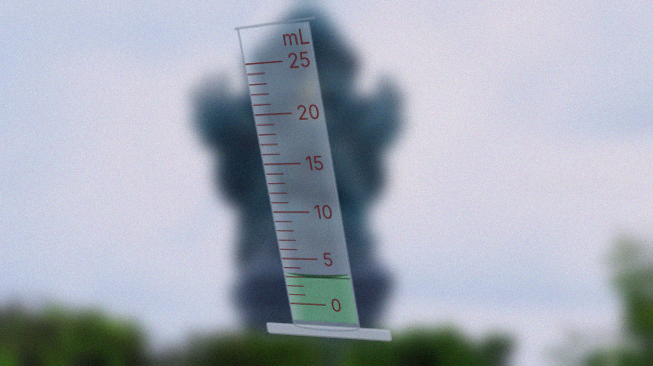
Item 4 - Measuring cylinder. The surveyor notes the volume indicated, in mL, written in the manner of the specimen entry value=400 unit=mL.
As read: value=3 unit=mL
